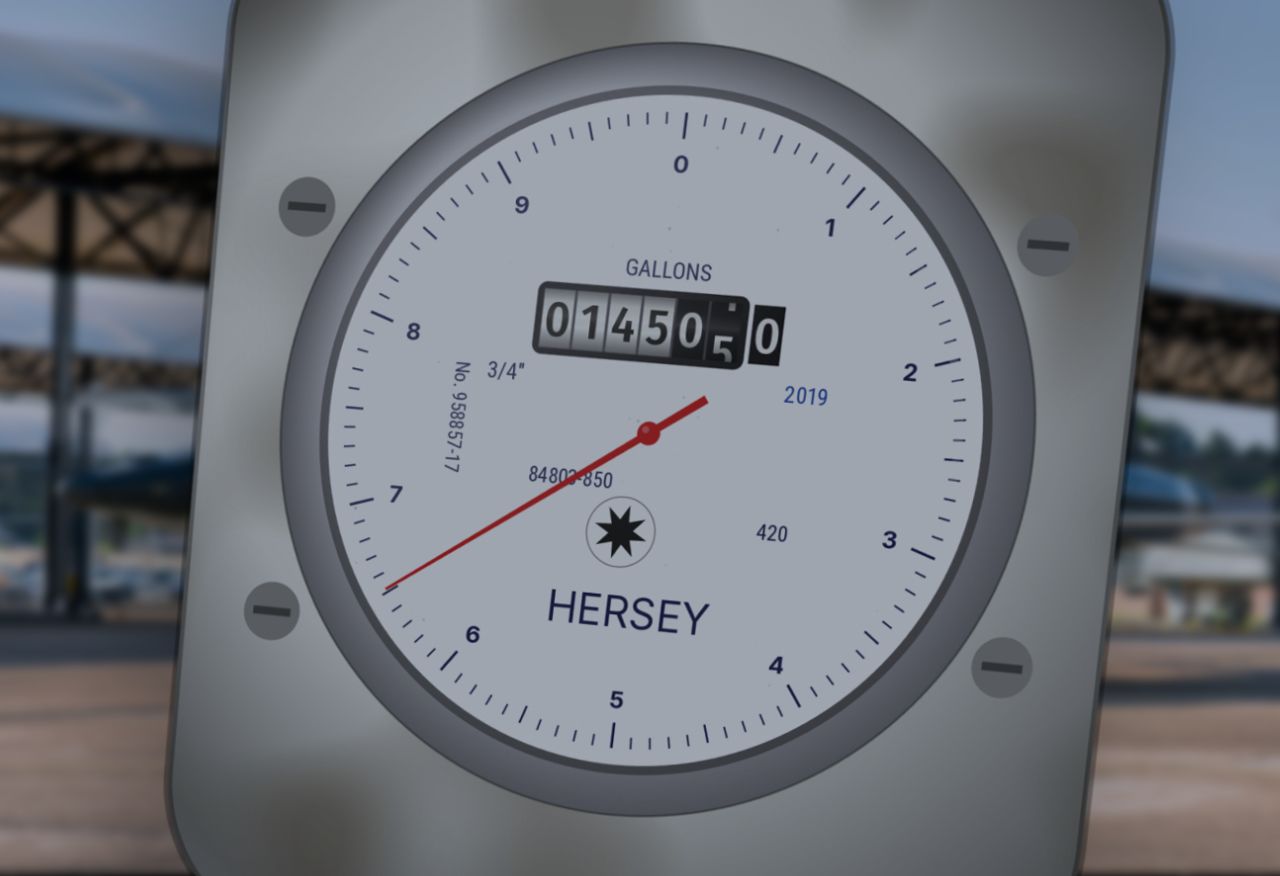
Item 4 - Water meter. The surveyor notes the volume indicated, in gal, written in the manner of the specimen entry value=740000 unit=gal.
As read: value=145046.5 unit=gal
